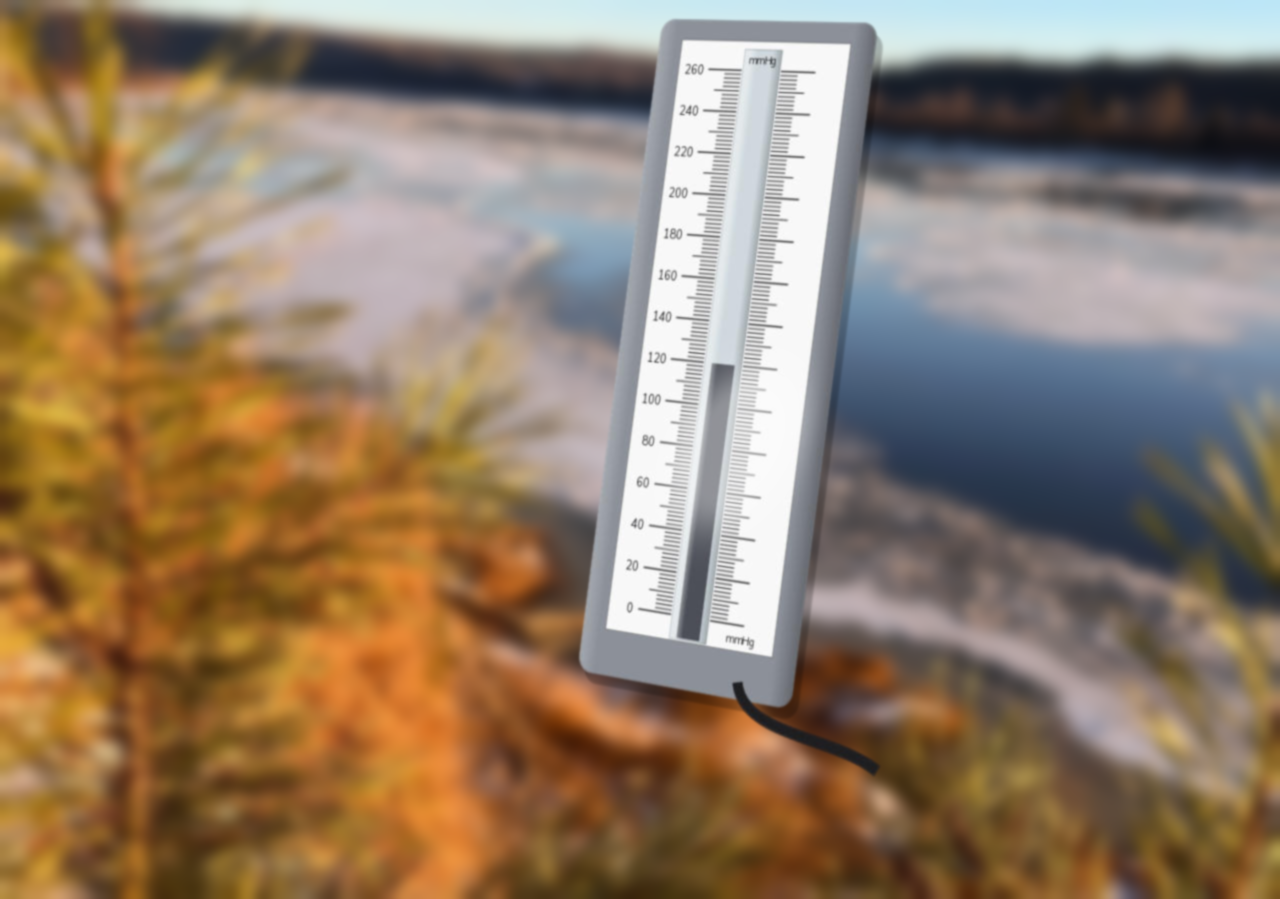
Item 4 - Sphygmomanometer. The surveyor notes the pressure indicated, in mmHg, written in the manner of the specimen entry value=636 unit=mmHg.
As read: value=120 unit=mmHg
